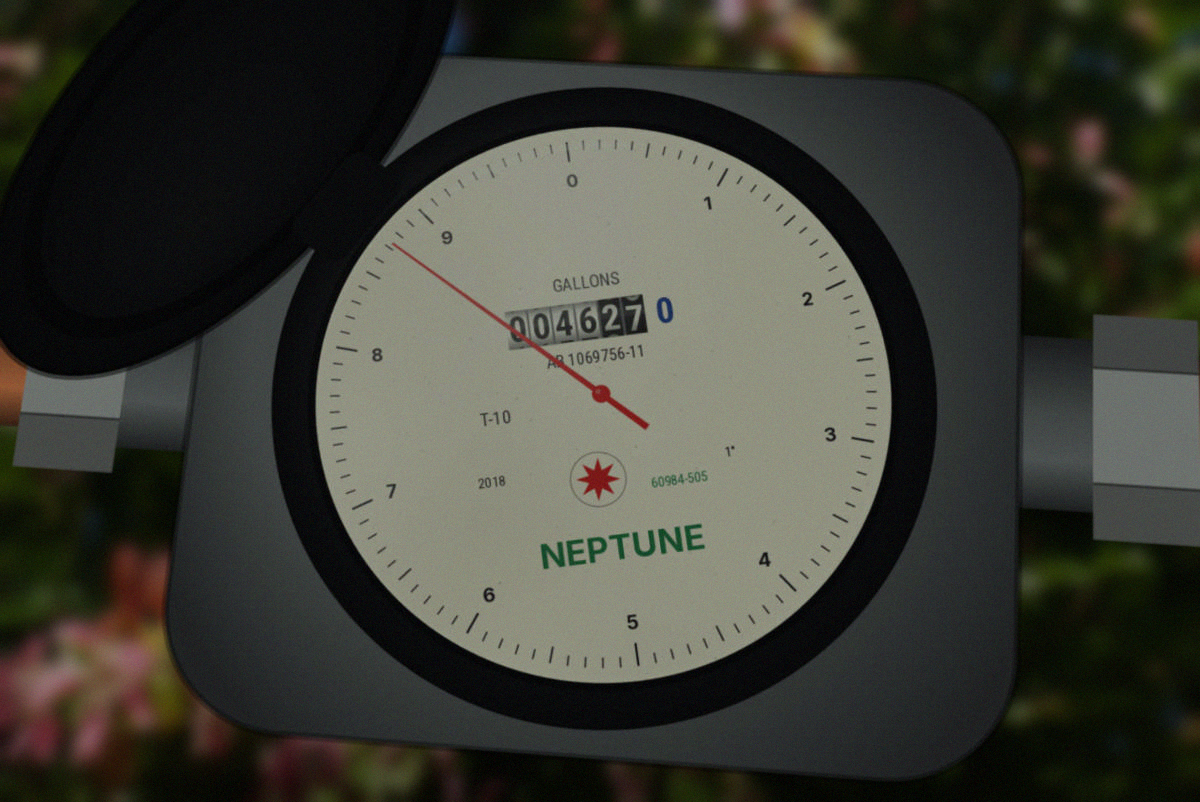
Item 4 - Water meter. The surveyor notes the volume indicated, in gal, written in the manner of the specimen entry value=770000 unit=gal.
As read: value=46268.7 unit=gal
